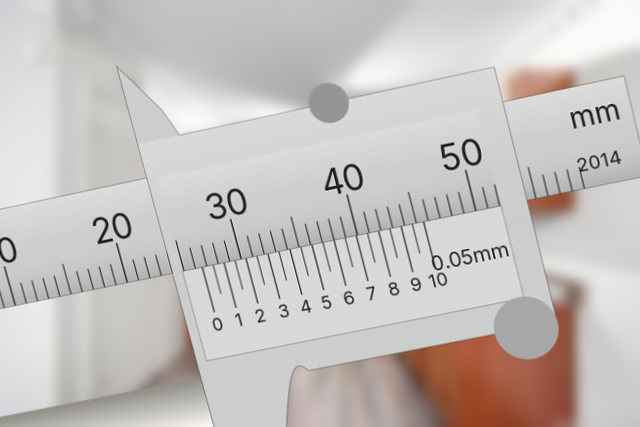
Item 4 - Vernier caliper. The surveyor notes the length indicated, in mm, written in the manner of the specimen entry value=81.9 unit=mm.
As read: value=26.6 unit=mm
